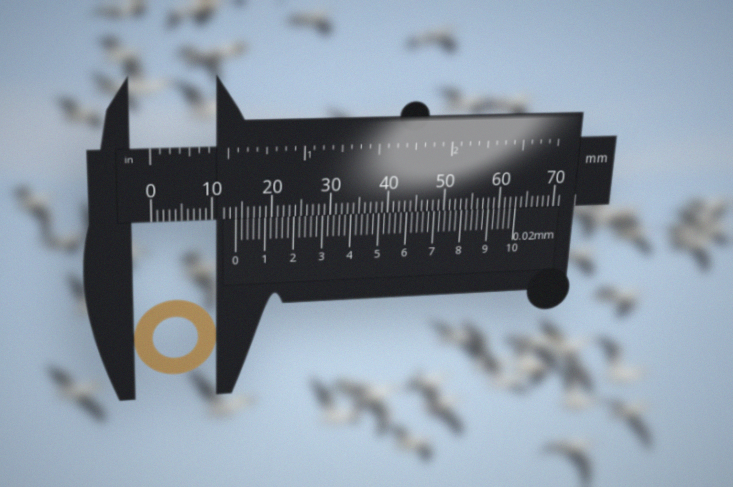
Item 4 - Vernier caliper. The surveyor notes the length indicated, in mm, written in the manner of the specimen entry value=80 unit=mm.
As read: value=14.0 unit=mm
